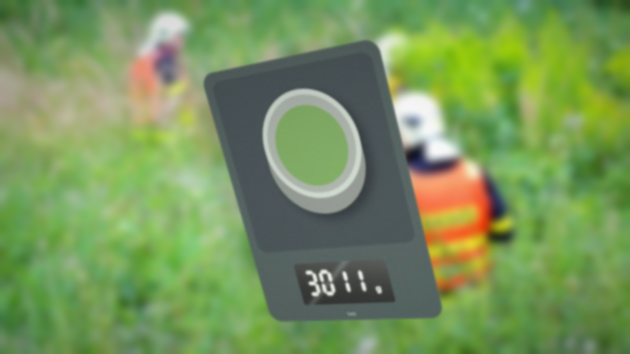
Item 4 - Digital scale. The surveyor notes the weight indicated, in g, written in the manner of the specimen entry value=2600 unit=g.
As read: value=3011 unit=g
